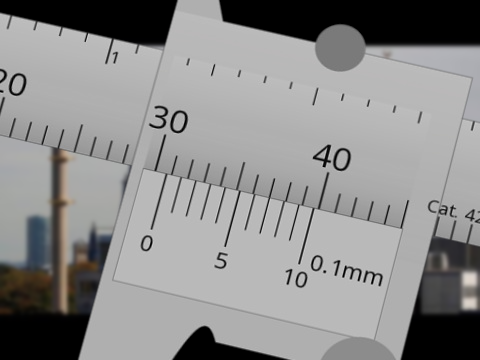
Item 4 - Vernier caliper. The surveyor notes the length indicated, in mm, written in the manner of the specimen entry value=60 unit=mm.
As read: value=30.7 unit=mm
